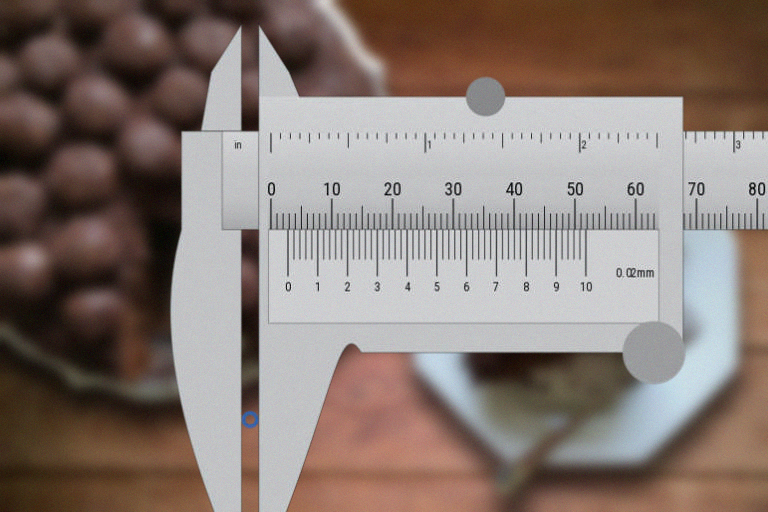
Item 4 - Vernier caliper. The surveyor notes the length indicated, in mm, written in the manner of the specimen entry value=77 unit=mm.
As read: value=2.8 unit=mm
